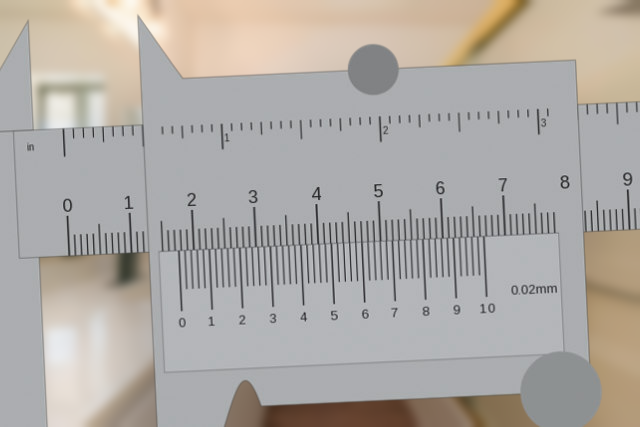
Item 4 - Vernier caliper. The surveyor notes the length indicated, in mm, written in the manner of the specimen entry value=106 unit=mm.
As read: value=17.6 unit=mm
